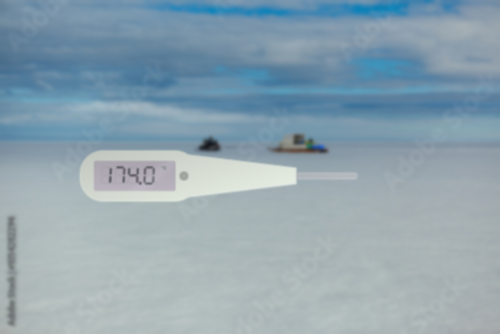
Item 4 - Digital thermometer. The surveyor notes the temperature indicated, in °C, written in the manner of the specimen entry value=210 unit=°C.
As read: value=174.0 unit=°C
